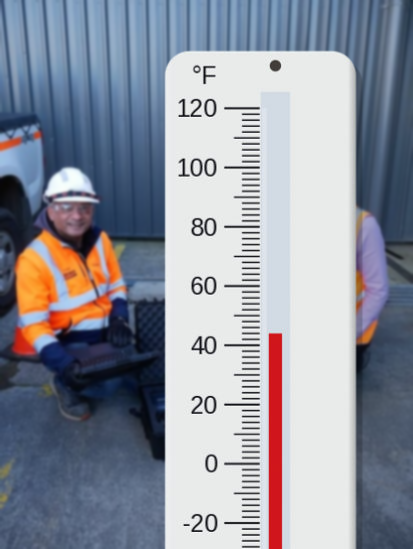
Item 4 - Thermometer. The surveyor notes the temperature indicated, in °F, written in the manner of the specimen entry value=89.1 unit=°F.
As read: value=44 unit=°F
